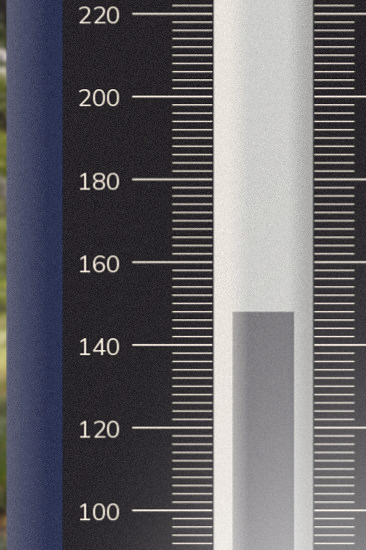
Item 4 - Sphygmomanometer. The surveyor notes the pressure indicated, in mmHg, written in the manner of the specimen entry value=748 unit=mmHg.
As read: value=148 unit=mmHg
